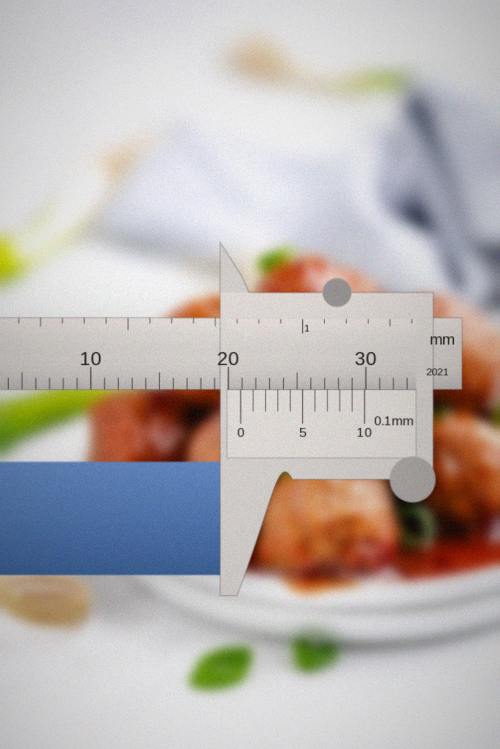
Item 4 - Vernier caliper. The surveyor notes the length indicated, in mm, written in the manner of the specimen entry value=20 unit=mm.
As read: value=20.9 unit=mm
